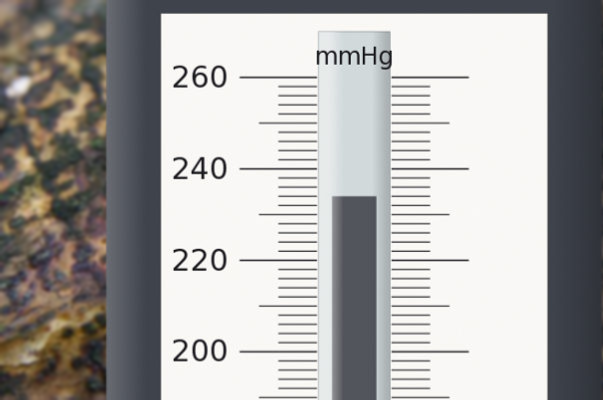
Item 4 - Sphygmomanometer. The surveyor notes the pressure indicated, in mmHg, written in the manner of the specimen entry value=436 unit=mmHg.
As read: value=234 unit=mmHg
